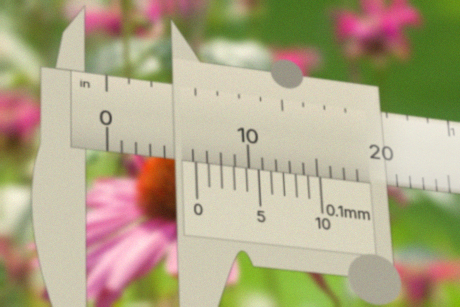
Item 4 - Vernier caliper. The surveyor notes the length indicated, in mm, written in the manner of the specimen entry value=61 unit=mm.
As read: value=6.2 unit=mm
